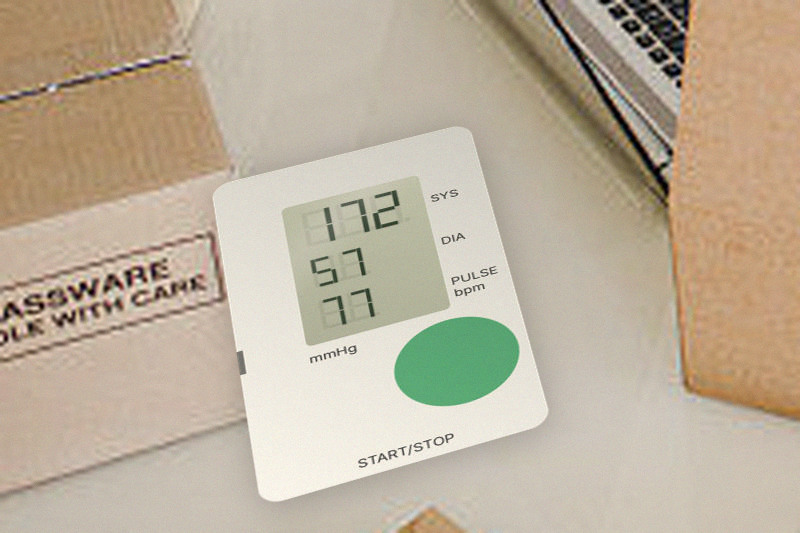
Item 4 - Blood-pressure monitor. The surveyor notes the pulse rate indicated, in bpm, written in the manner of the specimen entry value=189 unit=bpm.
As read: value=77 unit=bpm
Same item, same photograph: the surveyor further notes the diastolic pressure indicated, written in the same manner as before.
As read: value=57 unit=mmHg
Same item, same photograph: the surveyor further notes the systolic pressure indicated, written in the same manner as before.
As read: value=172 unit=mmHg
